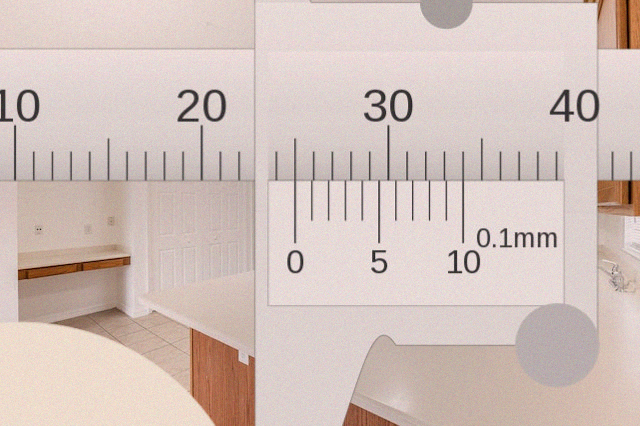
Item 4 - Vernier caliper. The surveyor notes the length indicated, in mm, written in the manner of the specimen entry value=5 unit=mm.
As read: value=25.0 unit=mm
